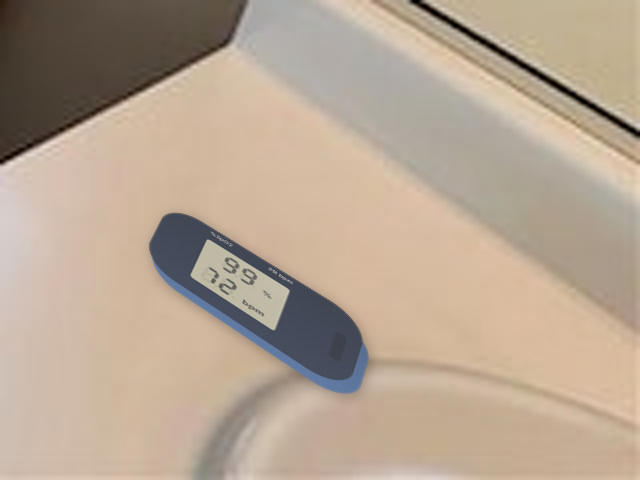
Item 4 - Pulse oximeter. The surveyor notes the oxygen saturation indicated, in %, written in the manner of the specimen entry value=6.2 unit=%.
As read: value=99 unit=%
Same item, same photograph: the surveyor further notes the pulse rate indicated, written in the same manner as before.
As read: value=72 unit=bpm
